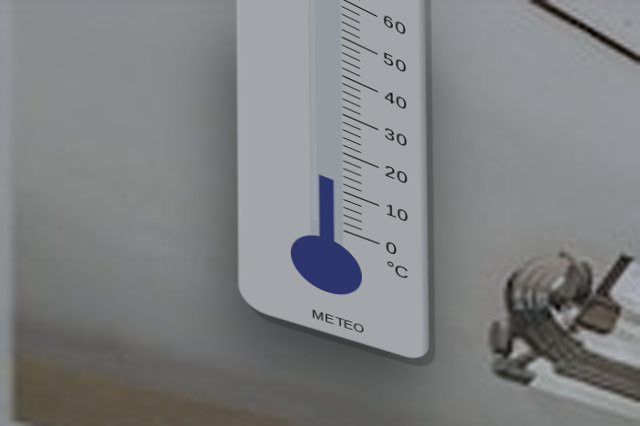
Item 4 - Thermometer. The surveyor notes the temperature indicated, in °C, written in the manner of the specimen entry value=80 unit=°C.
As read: value=12 unit=°C
